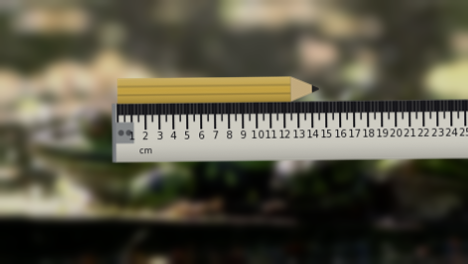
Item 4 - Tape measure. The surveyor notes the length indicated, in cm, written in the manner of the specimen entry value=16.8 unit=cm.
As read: value=14.5 unit=cm
